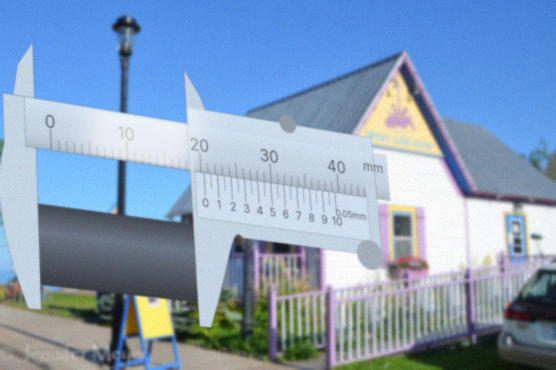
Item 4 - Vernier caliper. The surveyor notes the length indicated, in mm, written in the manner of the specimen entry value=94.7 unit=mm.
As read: value=20.4 unit=mm
